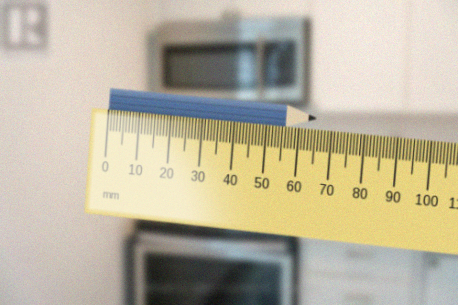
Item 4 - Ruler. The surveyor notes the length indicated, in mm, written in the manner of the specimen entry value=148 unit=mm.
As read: value=65 unit=mm
